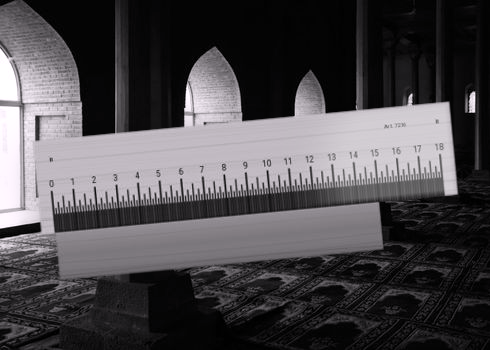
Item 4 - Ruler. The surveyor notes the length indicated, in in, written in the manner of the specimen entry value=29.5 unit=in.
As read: value=15 unit=in
